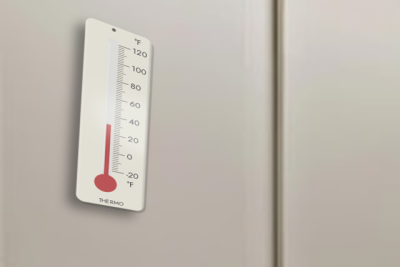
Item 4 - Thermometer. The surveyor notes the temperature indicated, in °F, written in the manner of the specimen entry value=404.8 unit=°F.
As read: value=30 unit=°F
